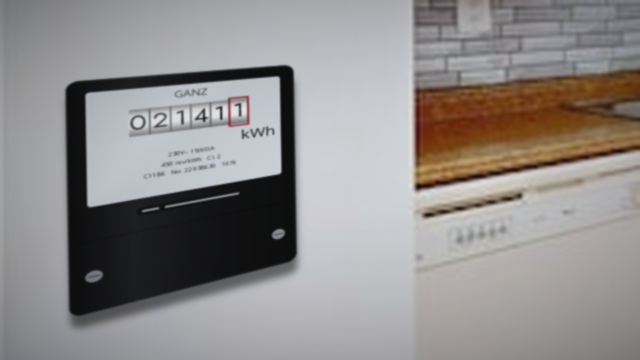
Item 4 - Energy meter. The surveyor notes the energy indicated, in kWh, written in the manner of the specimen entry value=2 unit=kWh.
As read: value=2141.1 unit=kWh
